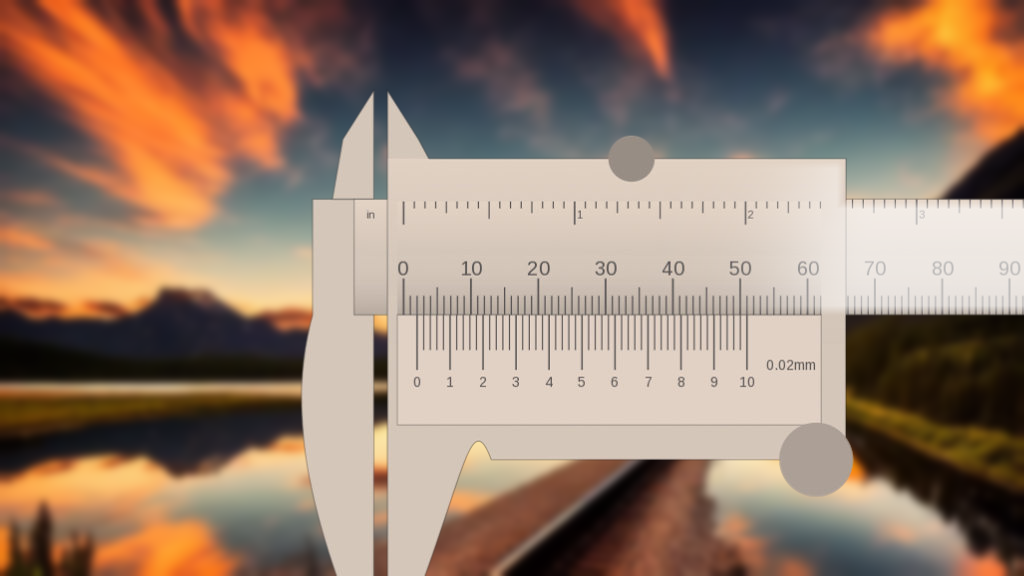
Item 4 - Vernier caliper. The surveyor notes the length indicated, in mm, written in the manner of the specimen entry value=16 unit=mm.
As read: value=2.0 unit=mm
